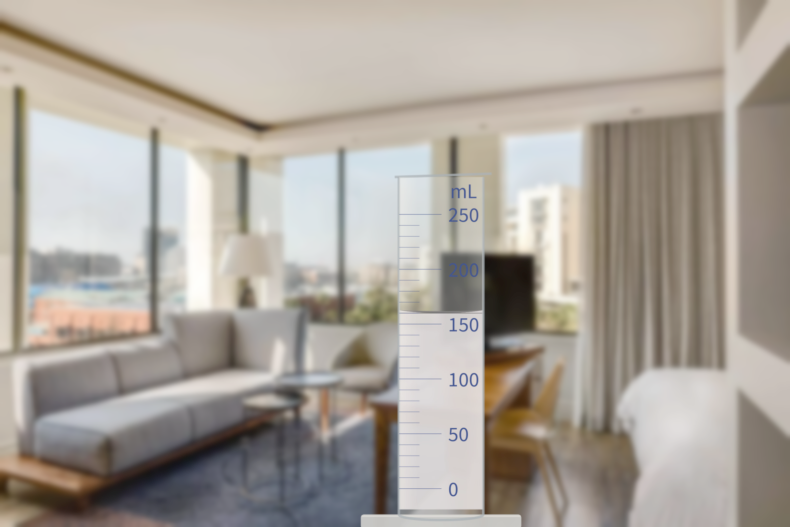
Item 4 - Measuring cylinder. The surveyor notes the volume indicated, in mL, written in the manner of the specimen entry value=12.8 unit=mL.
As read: value=160 unit=mL
